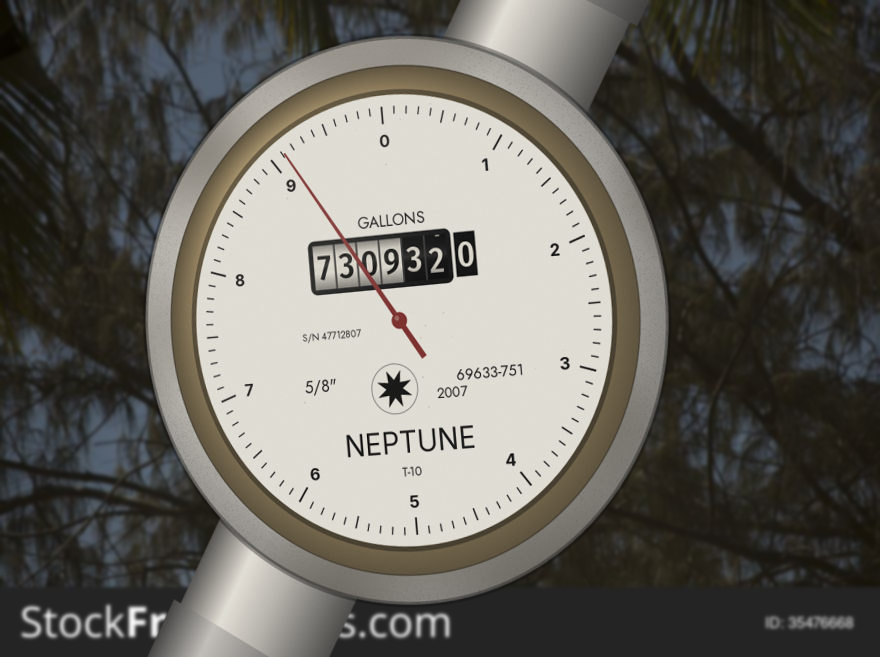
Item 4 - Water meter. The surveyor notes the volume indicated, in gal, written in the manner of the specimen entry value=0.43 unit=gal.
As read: value=7309319.1 unit=gal
